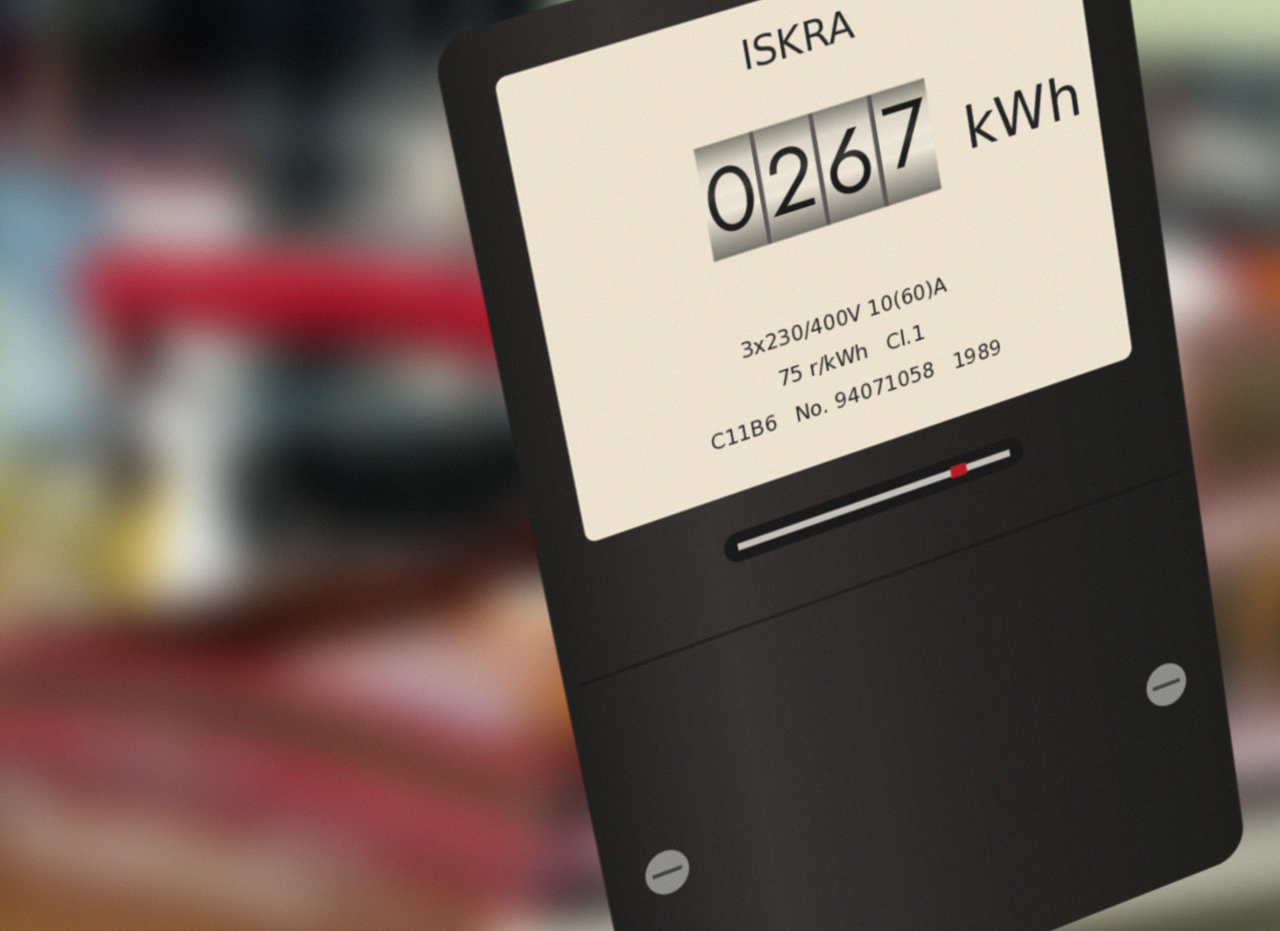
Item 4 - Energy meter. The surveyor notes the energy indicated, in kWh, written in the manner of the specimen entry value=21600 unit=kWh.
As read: value=267 unit=kWh
